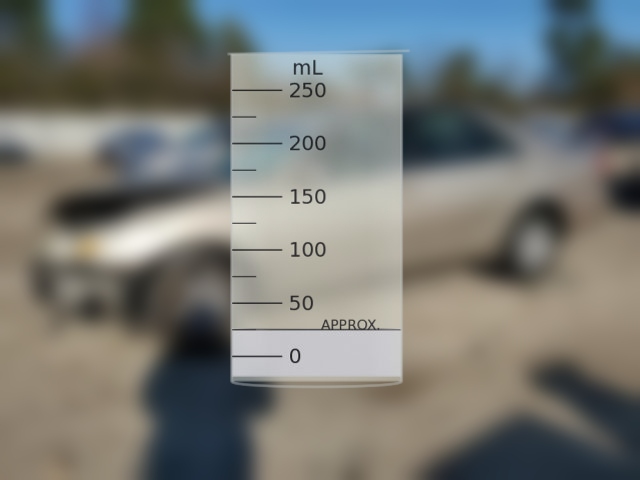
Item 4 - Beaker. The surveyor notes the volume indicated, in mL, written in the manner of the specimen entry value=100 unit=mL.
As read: value=25 unit=mL
